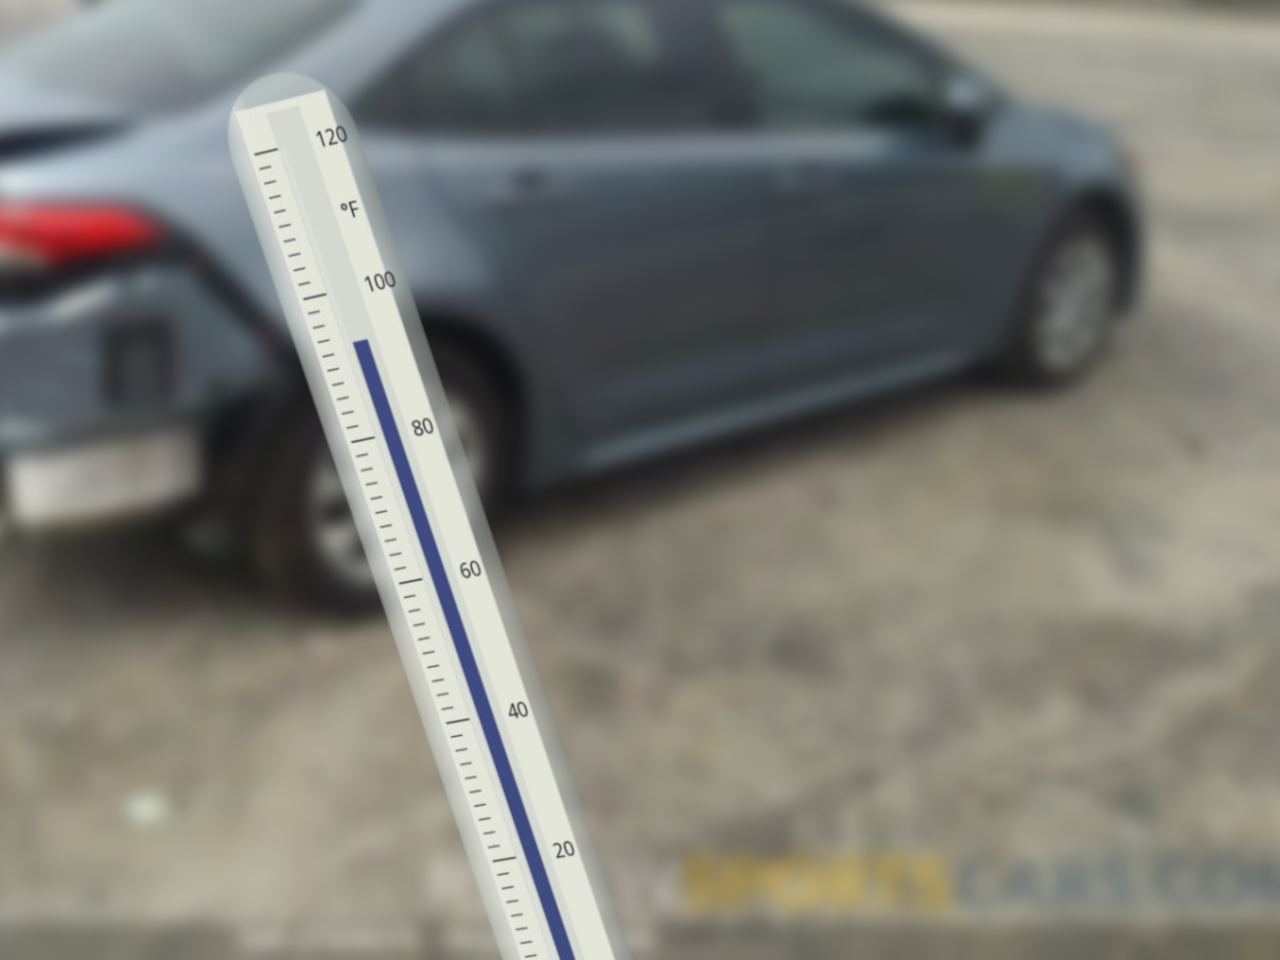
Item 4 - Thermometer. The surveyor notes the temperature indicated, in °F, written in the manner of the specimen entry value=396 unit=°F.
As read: value=93 unit=°F
